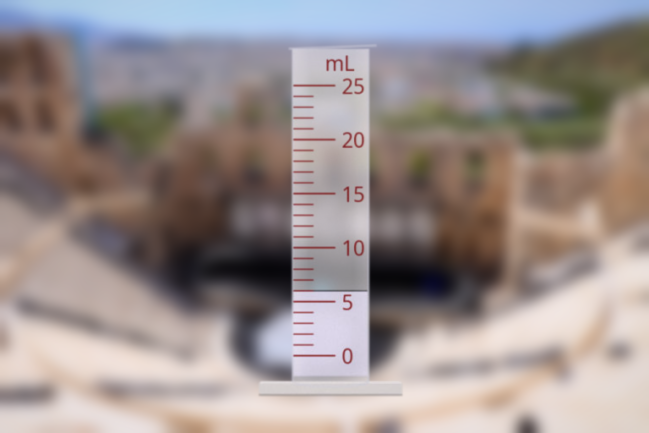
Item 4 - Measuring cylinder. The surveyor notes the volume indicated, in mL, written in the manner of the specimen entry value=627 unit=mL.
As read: value=6 unit=mL
